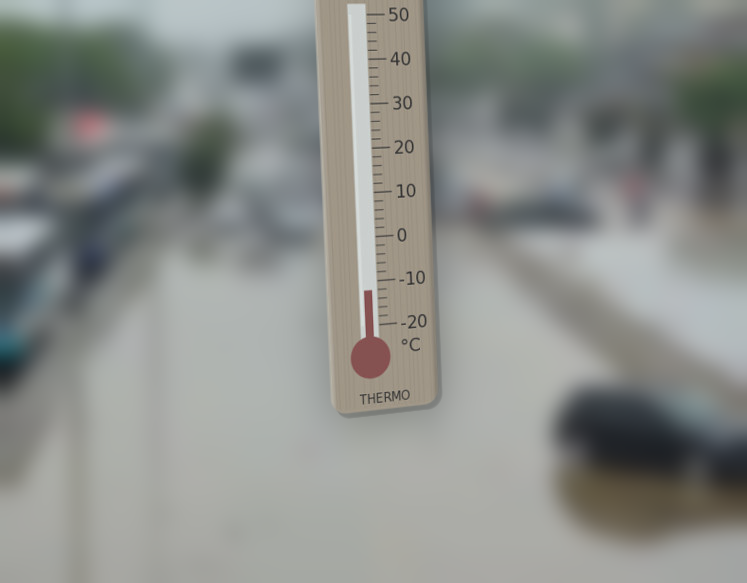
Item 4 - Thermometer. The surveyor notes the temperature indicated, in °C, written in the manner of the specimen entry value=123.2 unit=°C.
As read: value=-12 unit=°C
